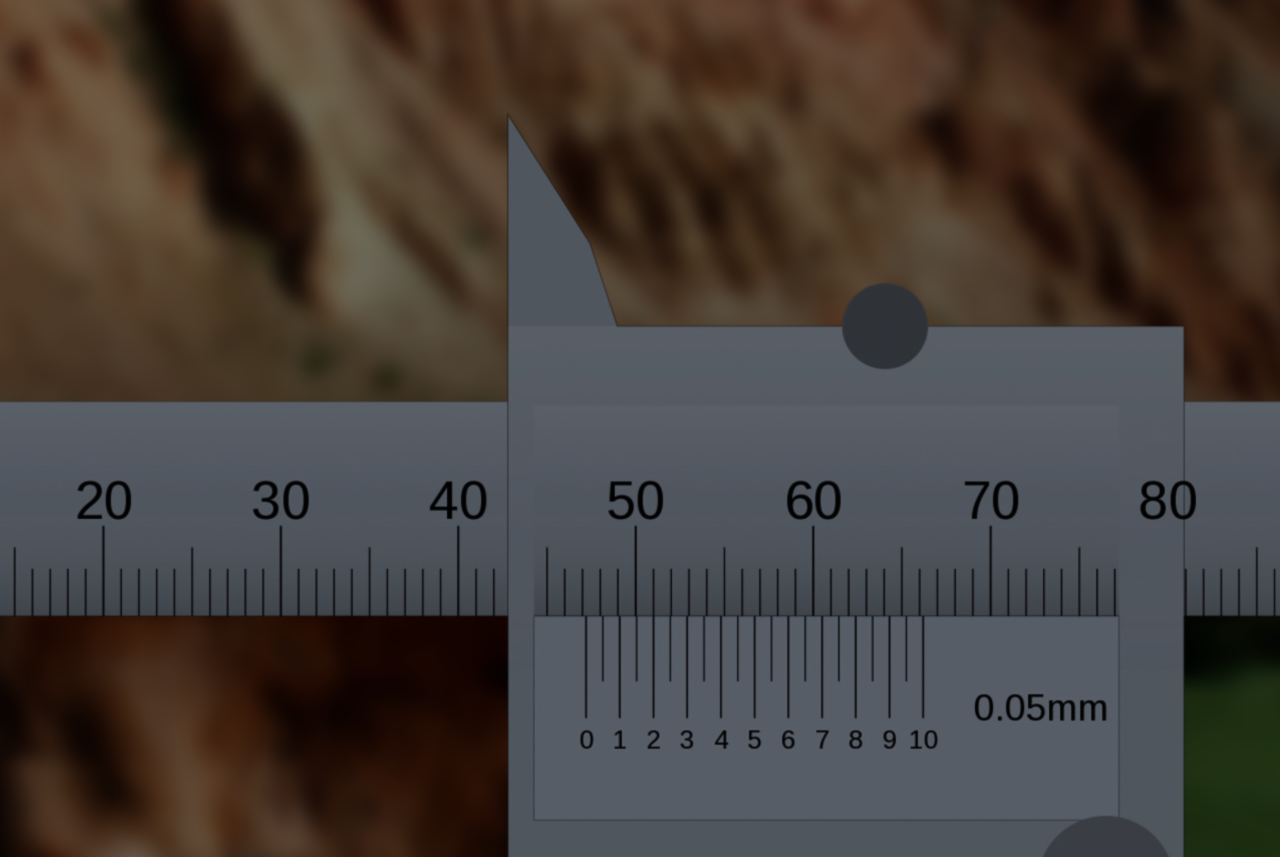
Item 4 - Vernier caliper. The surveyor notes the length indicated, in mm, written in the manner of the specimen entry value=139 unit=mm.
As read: value=47.2 unit=mm
